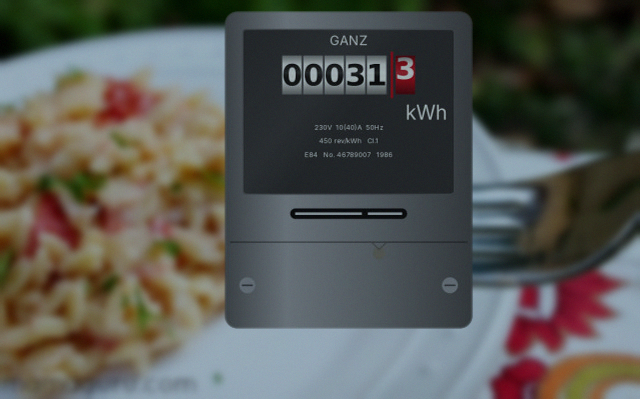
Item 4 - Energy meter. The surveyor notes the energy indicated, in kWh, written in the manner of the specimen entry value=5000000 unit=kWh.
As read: value=31.3 unit=kWh
